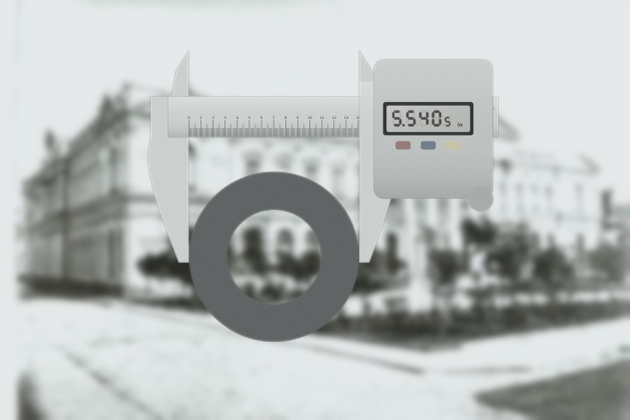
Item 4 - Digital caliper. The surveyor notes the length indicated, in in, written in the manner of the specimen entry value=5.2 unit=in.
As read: value=5.5405 unit=in
